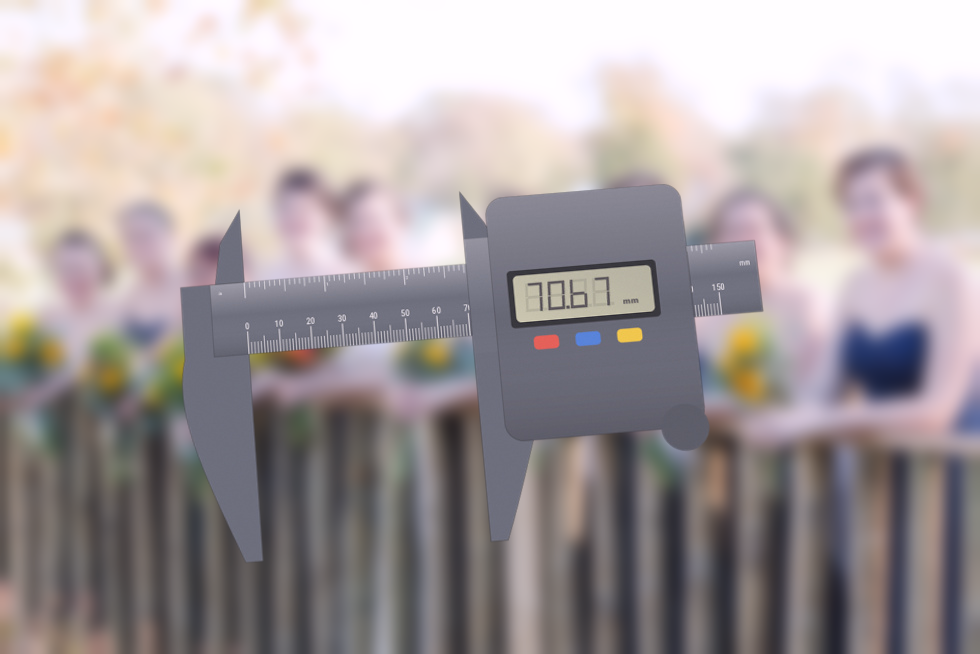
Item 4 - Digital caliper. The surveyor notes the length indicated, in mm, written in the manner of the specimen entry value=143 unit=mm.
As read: value=70.67 unit=mm
